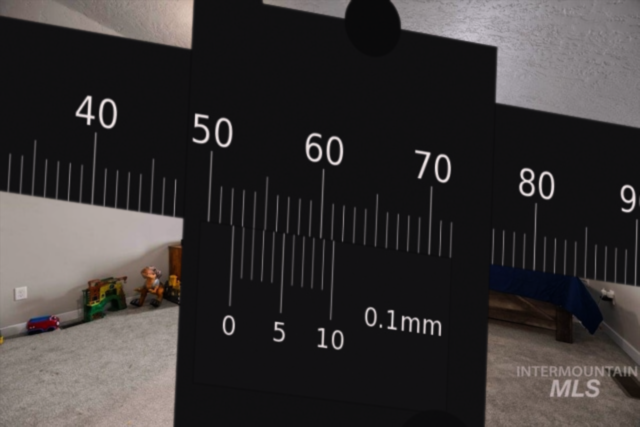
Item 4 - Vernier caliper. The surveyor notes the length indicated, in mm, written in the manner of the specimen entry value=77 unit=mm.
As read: value=52.2 unit=mm
